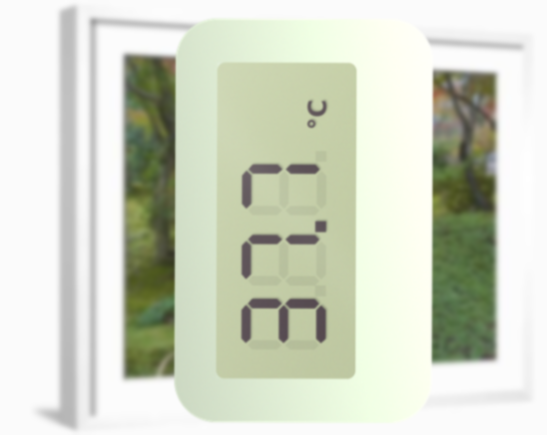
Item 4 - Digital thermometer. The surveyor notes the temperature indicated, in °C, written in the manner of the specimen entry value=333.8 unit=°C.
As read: value=37.7 unit=°C
